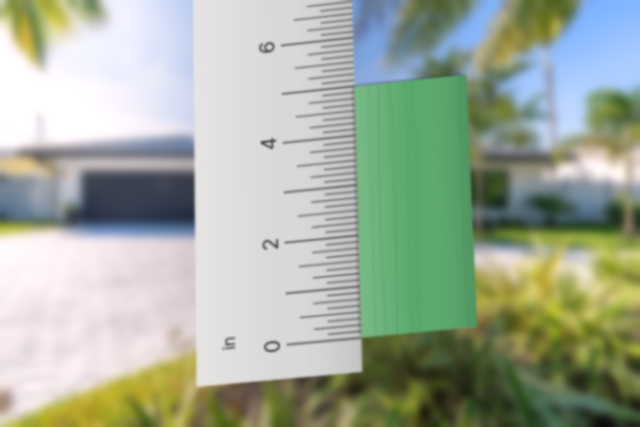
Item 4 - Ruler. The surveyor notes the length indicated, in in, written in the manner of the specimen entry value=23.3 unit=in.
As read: value=5 unit=in
